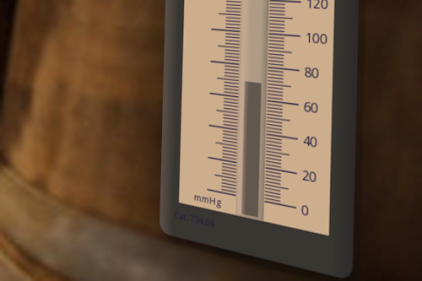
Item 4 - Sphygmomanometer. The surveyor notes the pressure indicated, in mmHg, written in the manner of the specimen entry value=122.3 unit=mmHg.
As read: value=70 unit=mmHg
